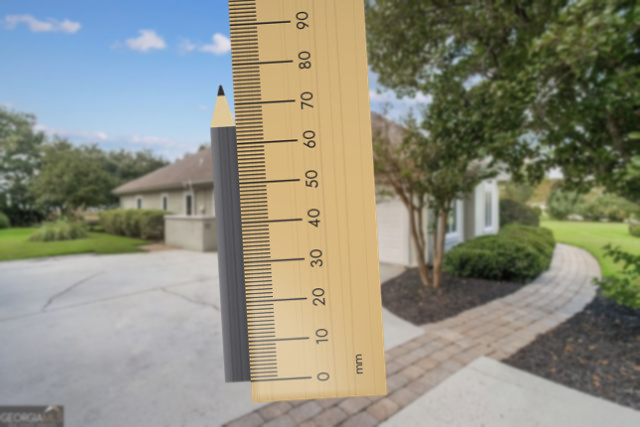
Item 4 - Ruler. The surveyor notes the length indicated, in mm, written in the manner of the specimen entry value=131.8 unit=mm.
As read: value=75 unit=mm
